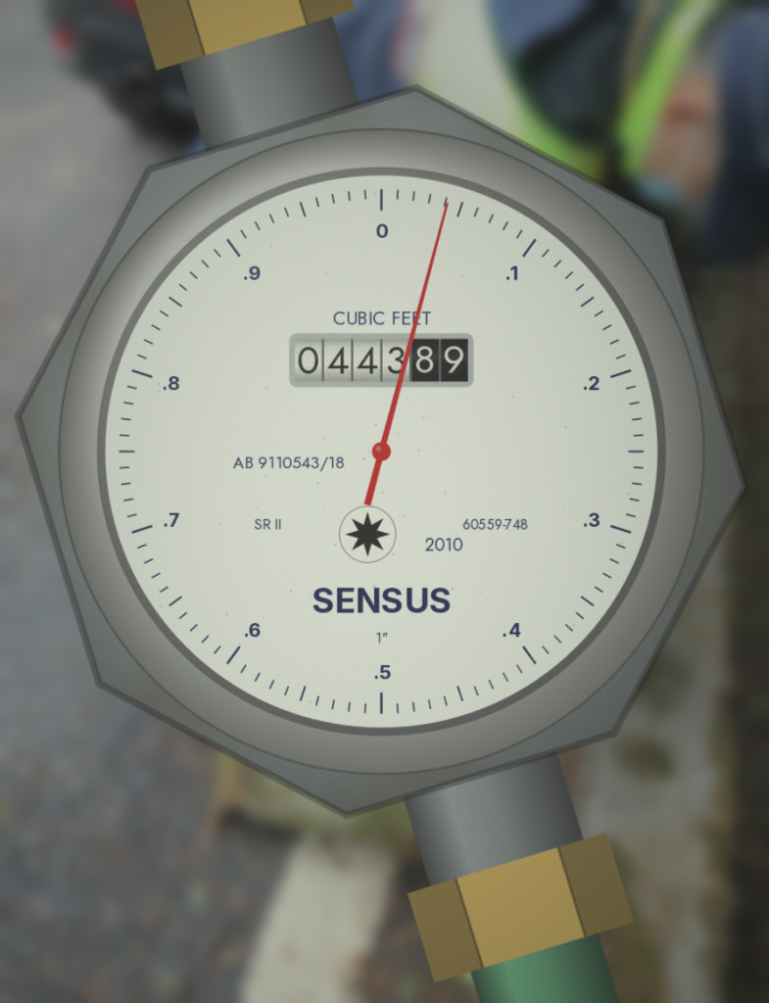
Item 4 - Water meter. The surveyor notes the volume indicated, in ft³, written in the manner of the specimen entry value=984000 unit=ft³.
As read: value=44389.04 unit=ft³
